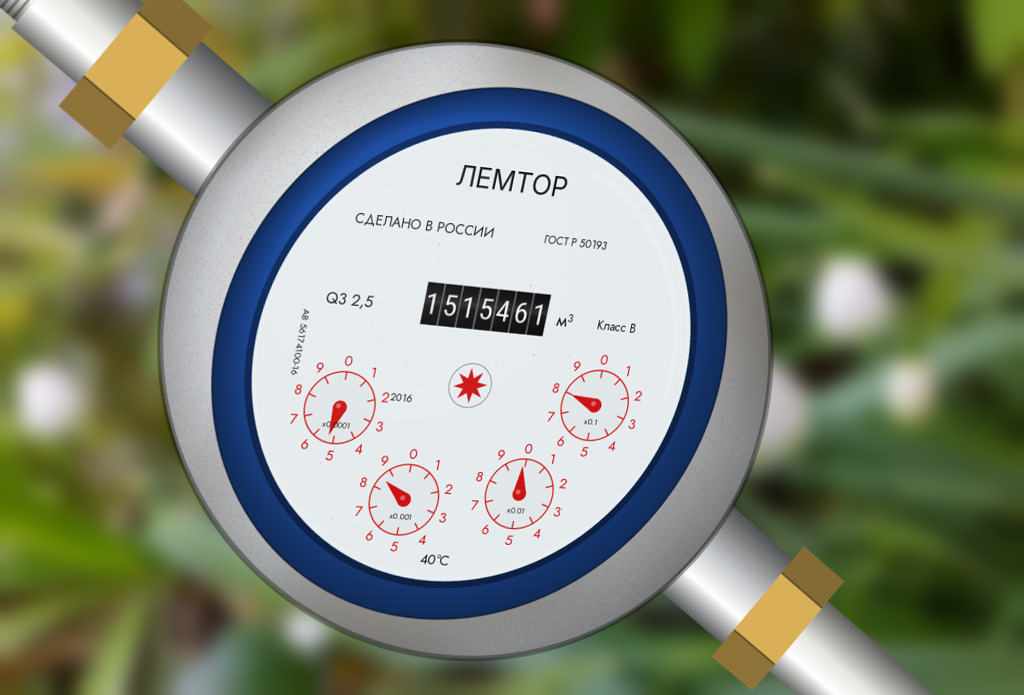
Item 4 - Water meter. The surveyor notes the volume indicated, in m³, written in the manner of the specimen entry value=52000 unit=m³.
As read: value=1515461.7985 unit=m³
